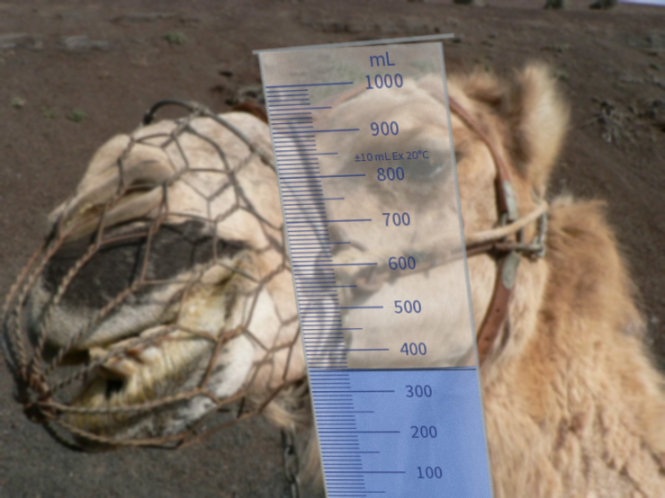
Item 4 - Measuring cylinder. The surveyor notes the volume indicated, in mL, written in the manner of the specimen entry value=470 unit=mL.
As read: value=350 unit=mL
